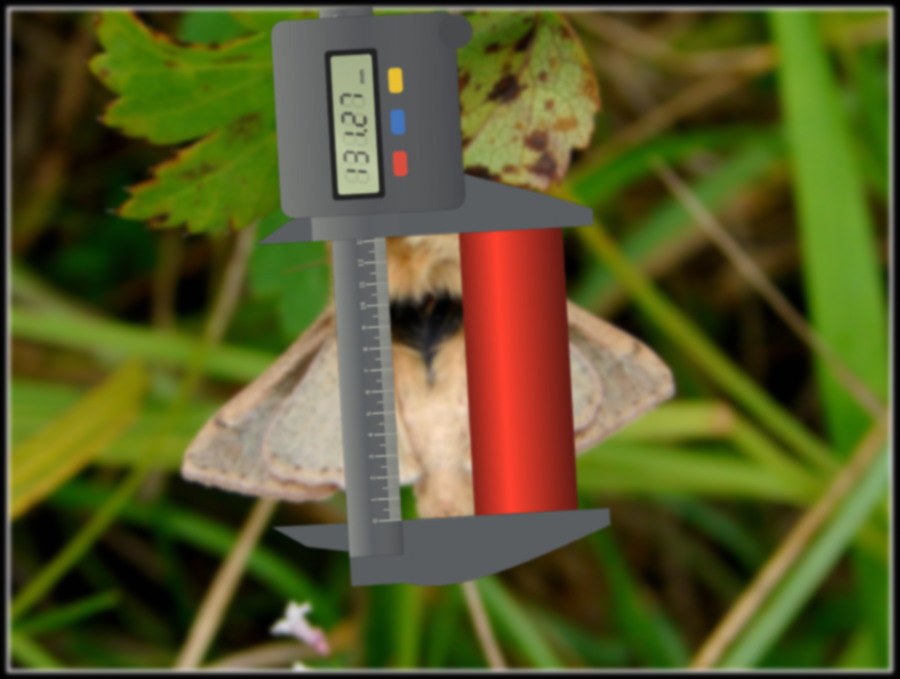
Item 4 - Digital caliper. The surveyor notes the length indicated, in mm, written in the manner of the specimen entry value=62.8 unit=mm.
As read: value=131.27 unit=mm
